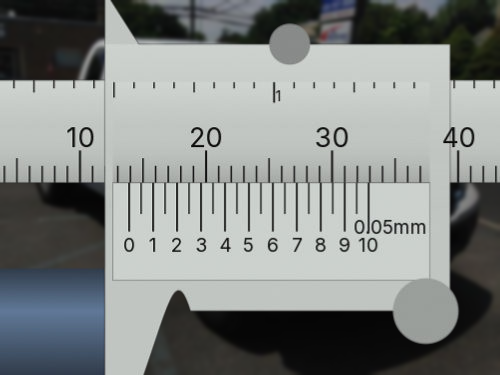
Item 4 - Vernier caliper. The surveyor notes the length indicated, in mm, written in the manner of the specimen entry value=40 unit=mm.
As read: value=13.9 unit=mm
